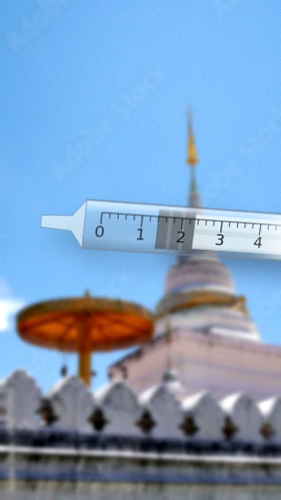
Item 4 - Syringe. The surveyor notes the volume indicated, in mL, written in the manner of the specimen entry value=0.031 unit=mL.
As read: value=1.4 unit=mL
